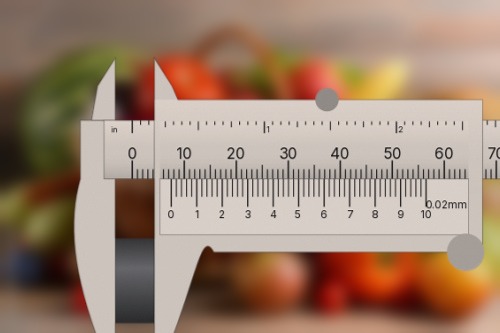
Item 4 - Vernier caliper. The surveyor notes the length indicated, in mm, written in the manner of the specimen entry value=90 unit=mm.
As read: value=7.5 unit=mm
